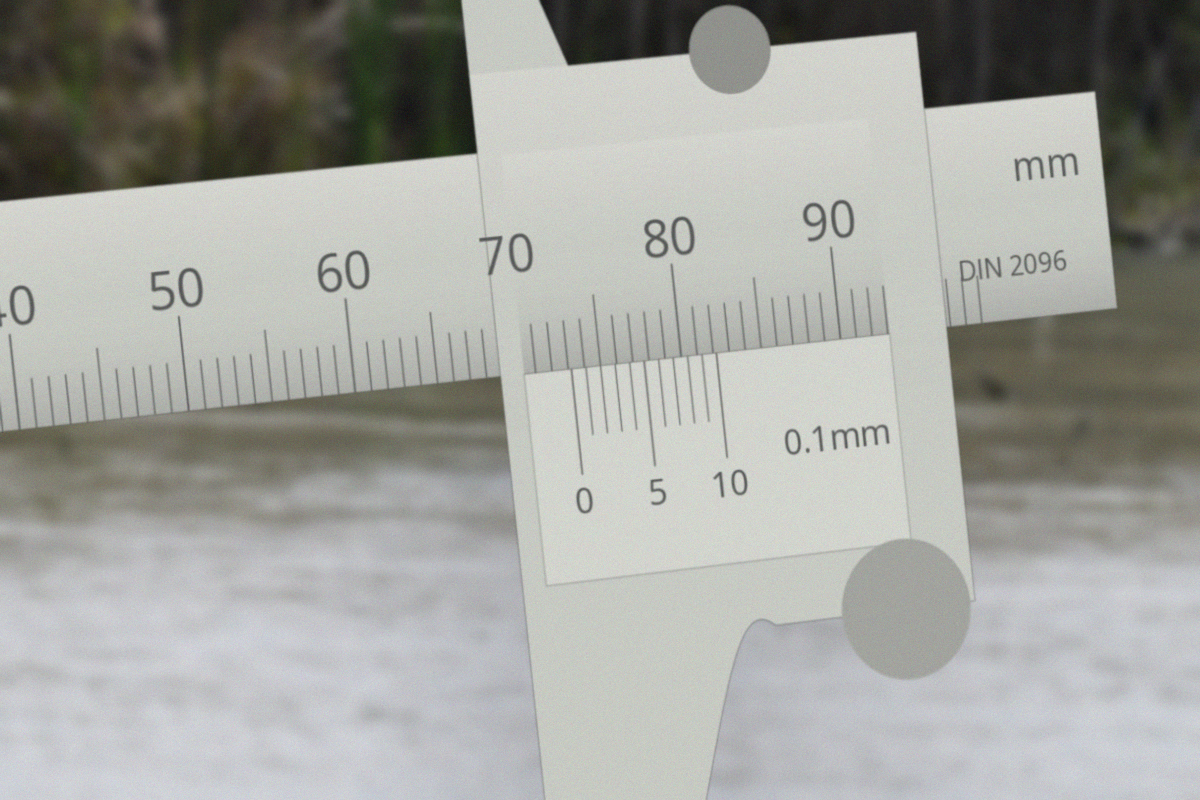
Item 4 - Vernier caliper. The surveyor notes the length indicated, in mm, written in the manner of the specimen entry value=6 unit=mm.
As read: value=73.2 unit=mm
